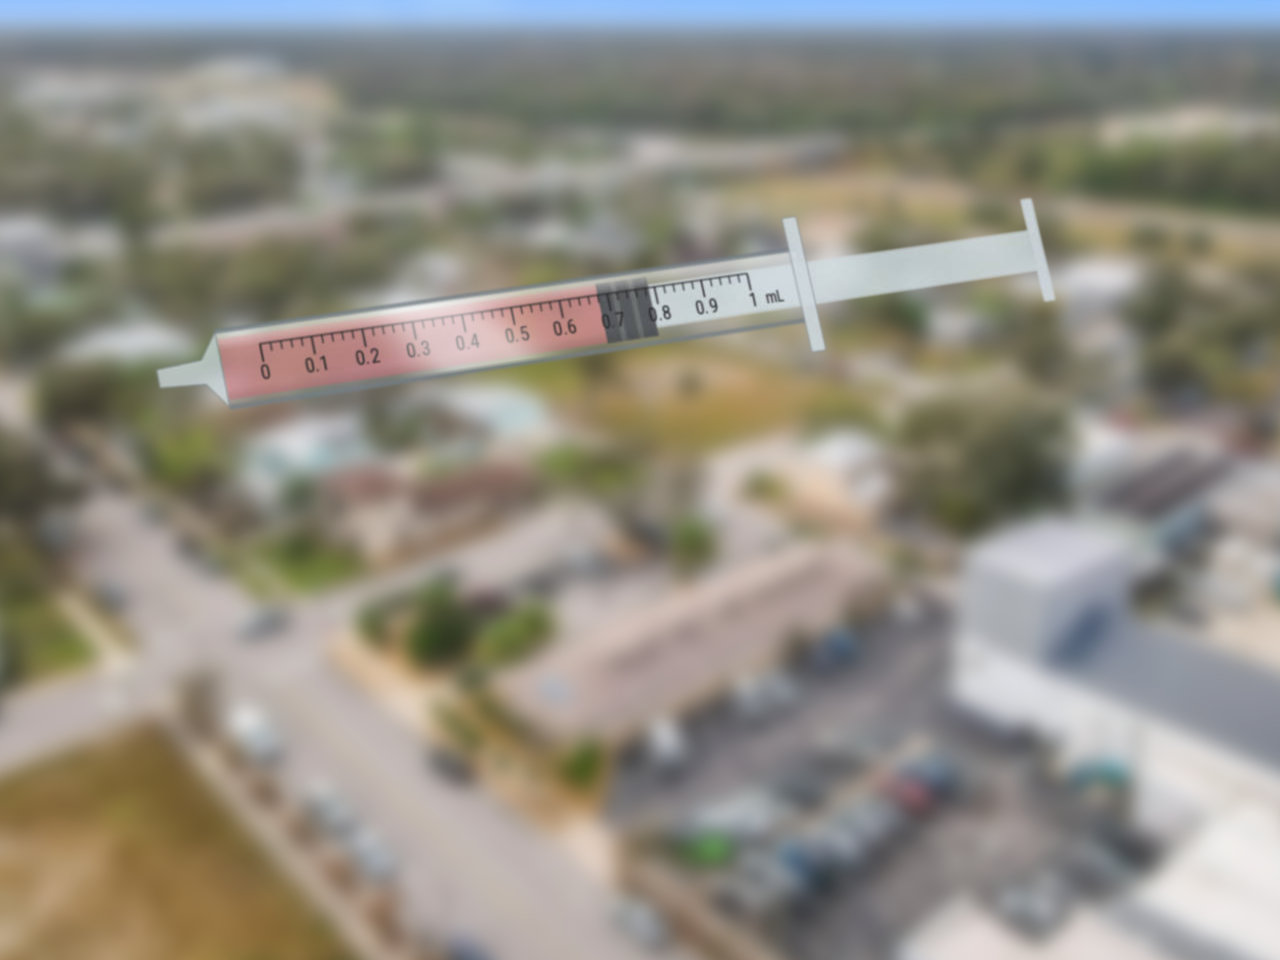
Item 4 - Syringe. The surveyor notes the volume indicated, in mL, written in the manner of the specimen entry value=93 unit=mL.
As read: value=0.68 unit=mL
